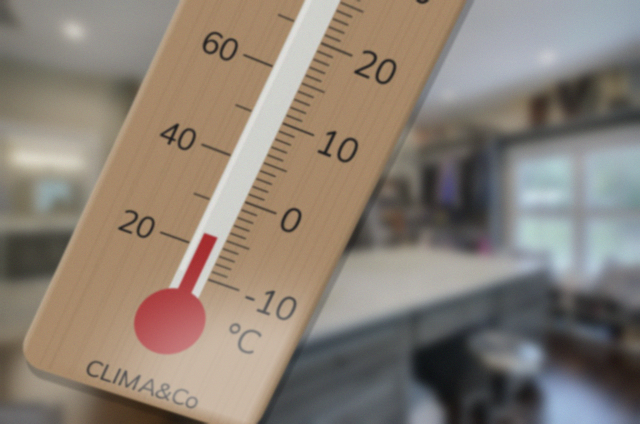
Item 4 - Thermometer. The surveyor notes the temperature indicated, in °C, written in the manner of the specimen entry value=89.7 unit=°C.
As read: value=-5 unit=°C
